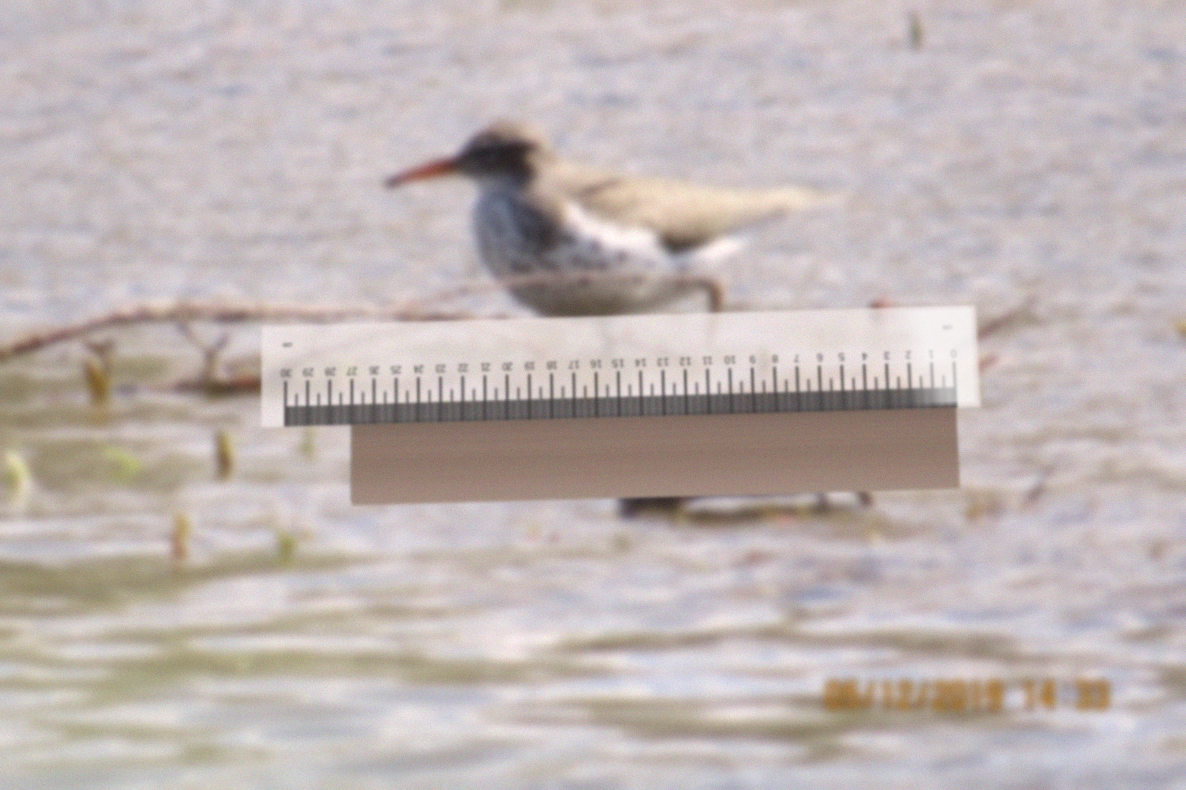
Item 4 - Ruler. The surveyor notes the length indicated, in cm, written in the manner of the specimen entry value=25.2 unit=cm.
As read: value=27 unit=cm
